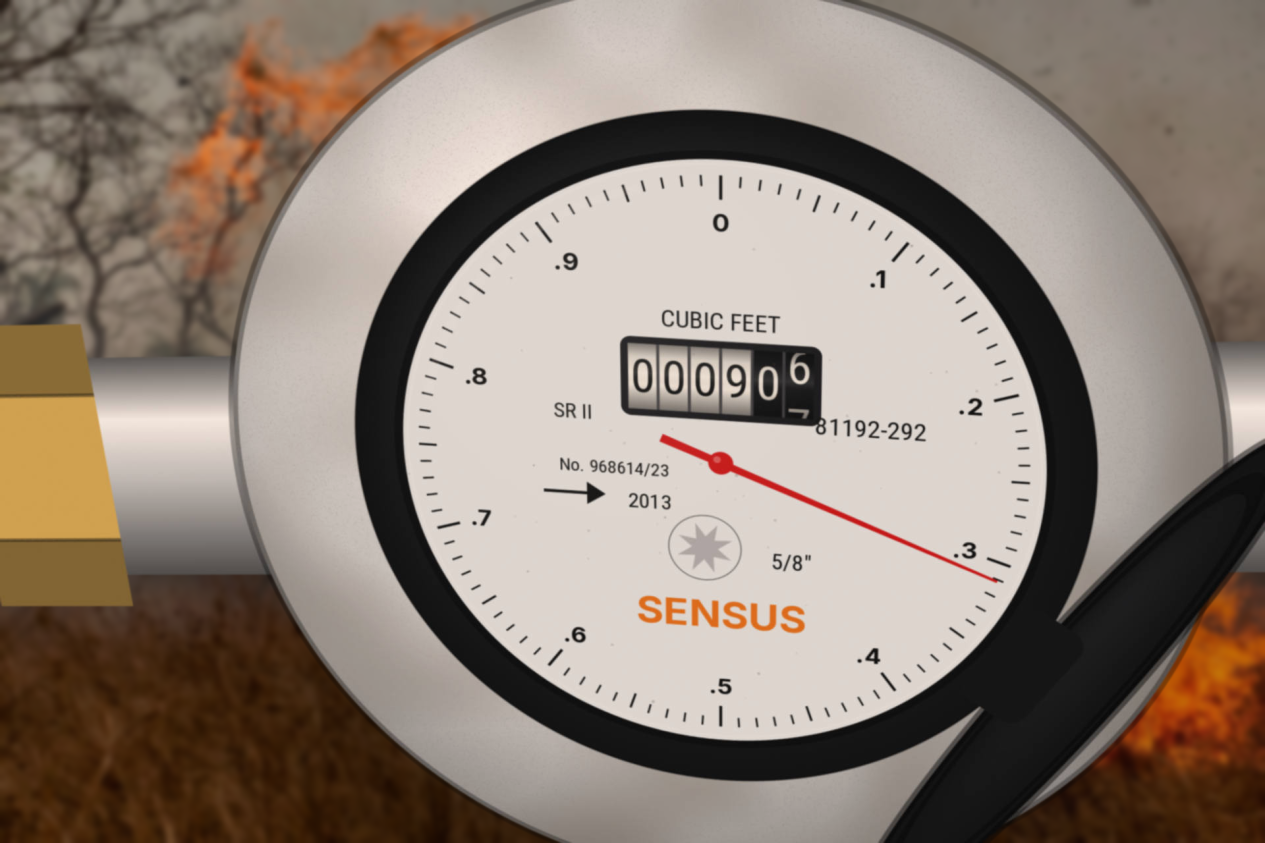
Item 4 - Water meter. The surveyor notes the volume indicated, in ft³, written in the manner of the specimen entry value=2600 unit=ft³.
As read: value=906.31 unit=ft³
